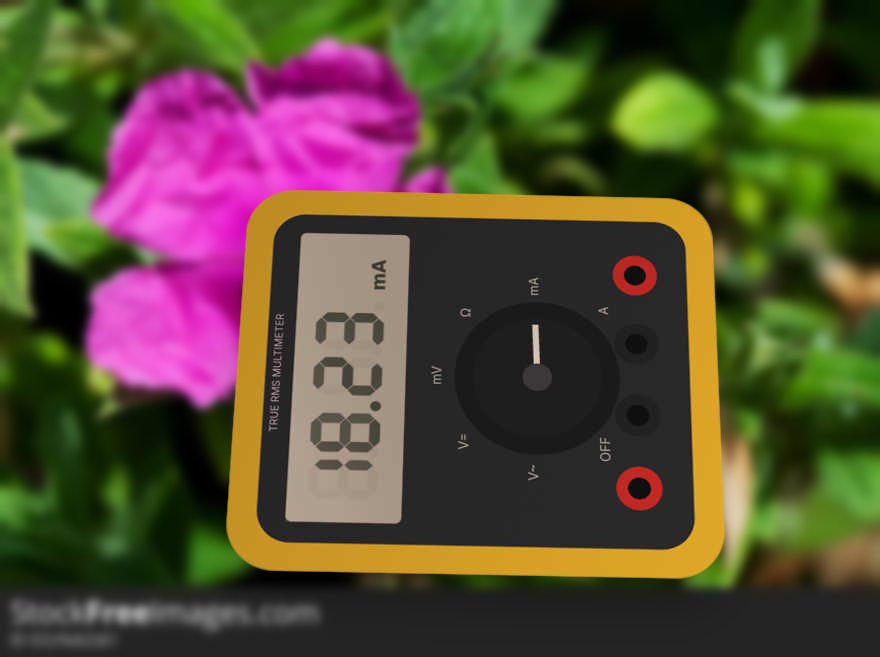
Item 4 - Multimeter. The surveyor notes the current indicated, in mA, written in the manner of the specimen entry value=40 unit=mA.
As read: value=18.23 unit=mA
